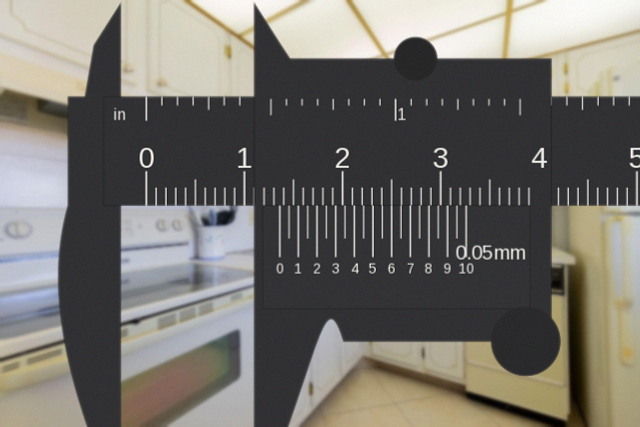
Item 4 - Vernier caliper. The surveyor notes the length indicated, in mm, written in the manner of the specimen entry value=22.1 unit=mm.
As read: value=13.6 unit=mm
